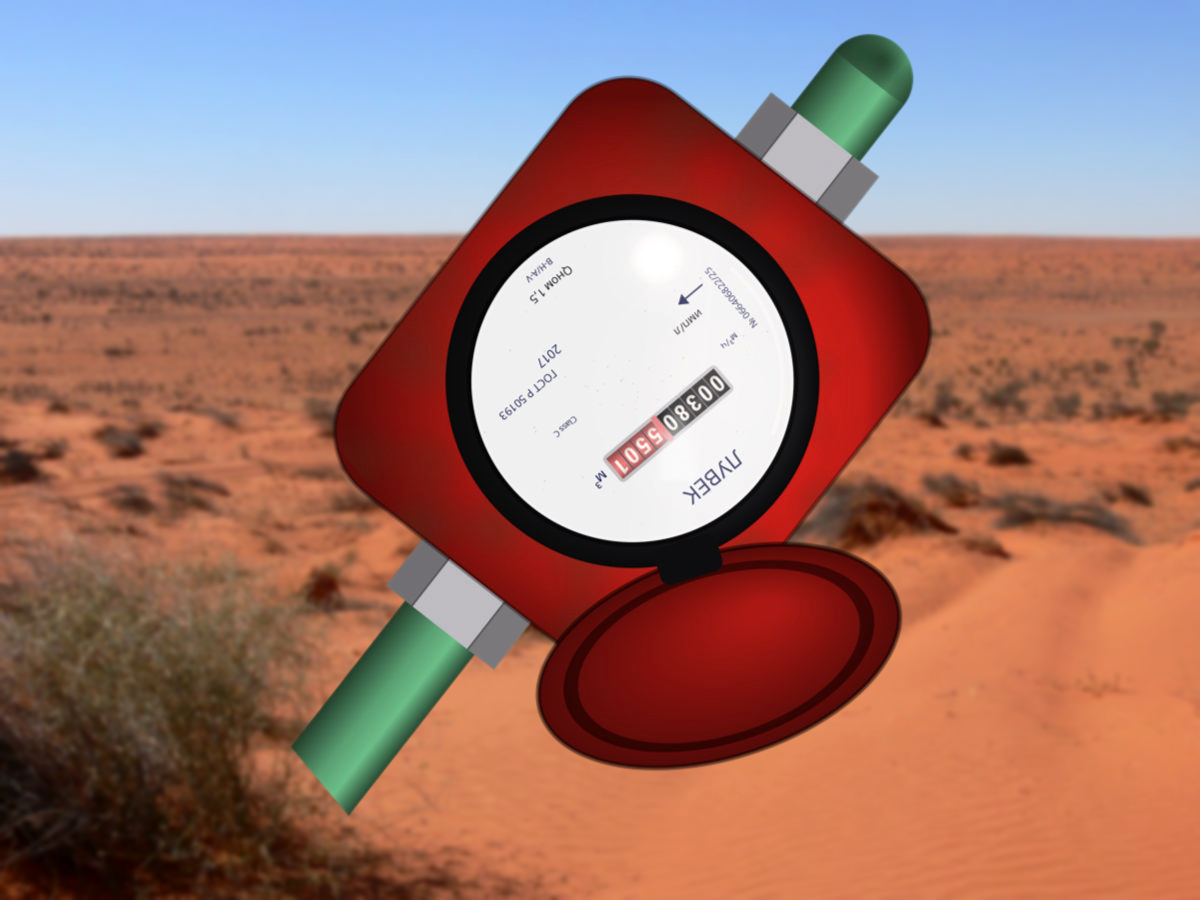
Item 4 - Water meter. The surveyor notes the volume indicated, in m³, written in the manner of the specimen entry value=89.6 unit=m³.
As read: value=380.5501 unit=m³
